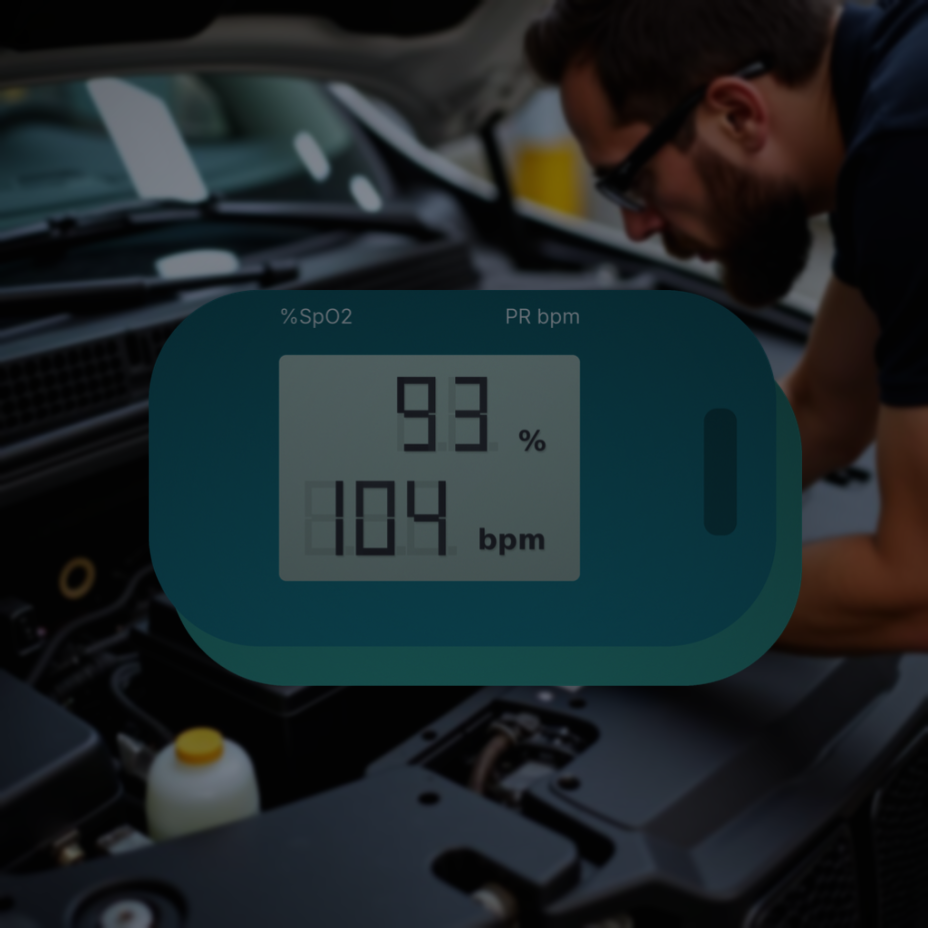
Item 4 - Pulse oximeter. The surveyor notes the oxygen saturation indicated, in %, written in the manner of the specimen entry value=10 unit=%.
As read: value=93 unit=%
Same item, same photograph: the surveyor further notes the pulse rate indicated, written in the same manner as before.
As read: value=104 unit=bpm
